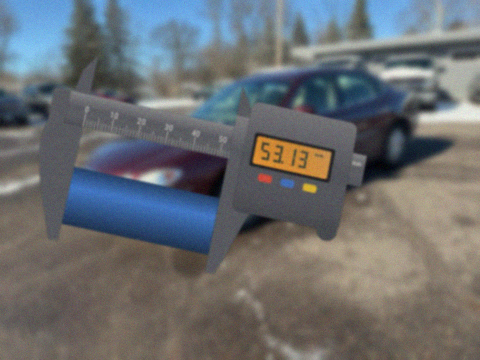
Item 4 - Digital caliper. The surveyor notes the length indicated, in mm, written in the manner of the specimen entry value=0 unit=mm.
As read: value=53.13 unit=mm
